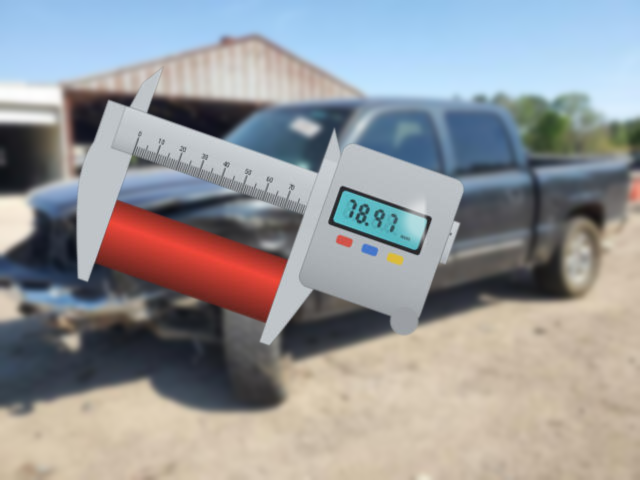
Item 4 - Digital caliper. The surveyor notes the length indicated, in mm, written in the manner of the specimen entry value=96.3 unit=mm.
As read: value=78.97 unit=mm
